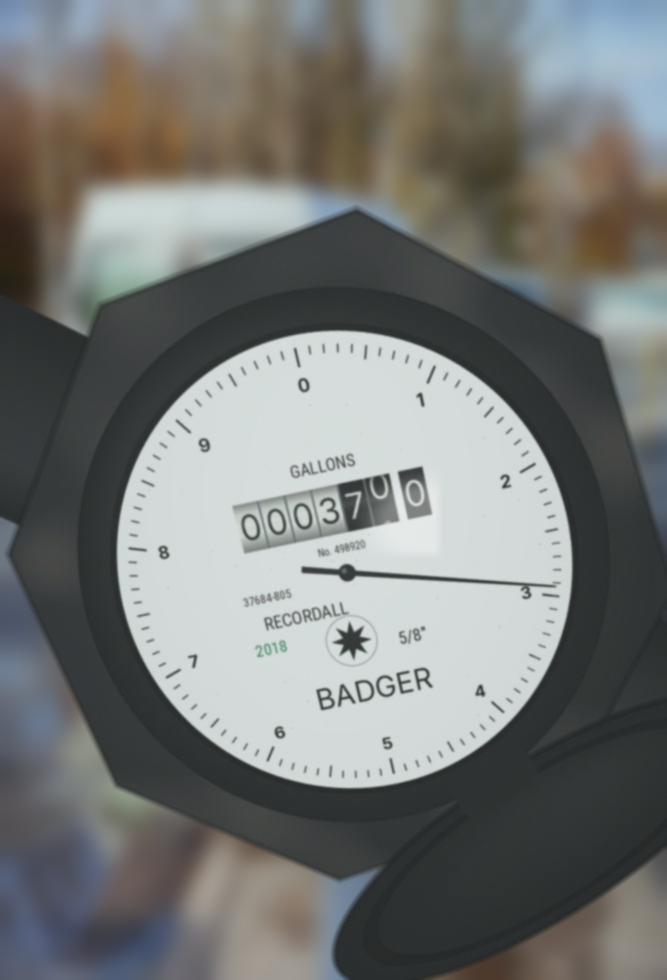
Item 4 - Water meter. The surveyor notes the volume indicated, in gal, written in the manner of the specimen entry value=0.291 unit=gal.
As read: value=3702.9 unit=gal
